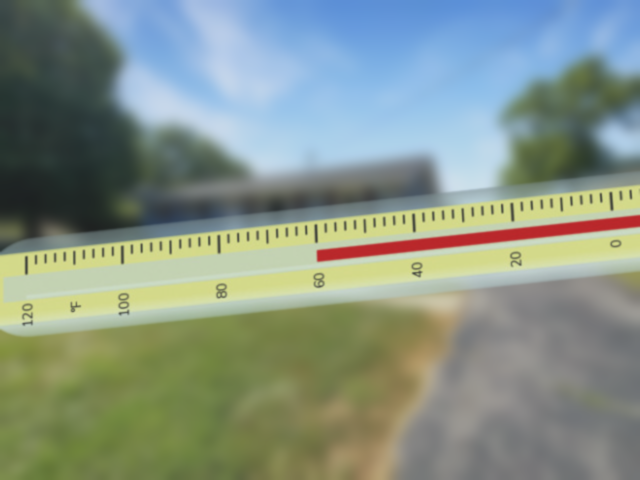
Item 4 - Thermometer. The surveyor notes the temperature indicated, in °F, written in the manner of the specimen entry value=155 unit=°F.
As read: value=60 unit=°F
